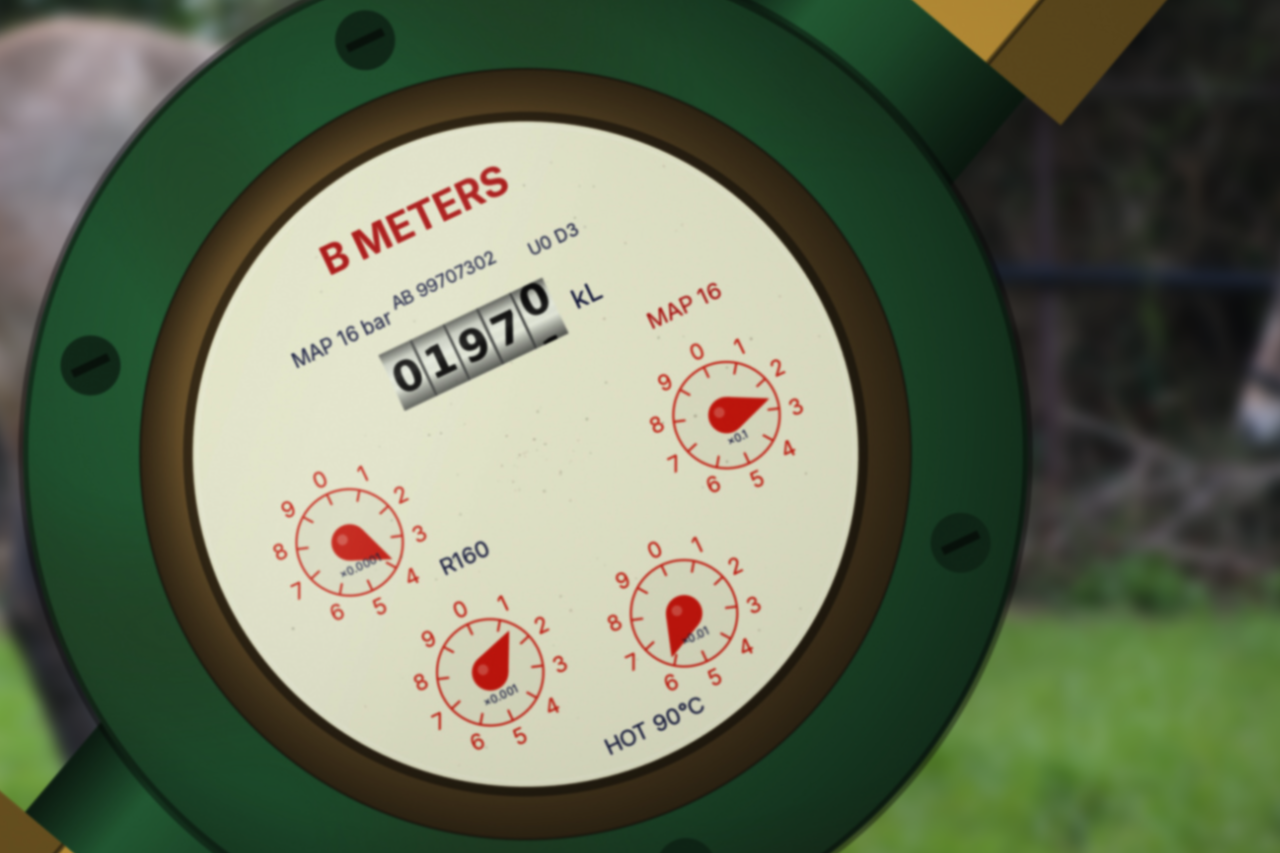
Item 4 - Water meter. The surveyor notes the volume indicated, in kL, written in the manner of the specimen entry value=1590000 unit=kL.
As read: value=1970.2613 unit=kL
